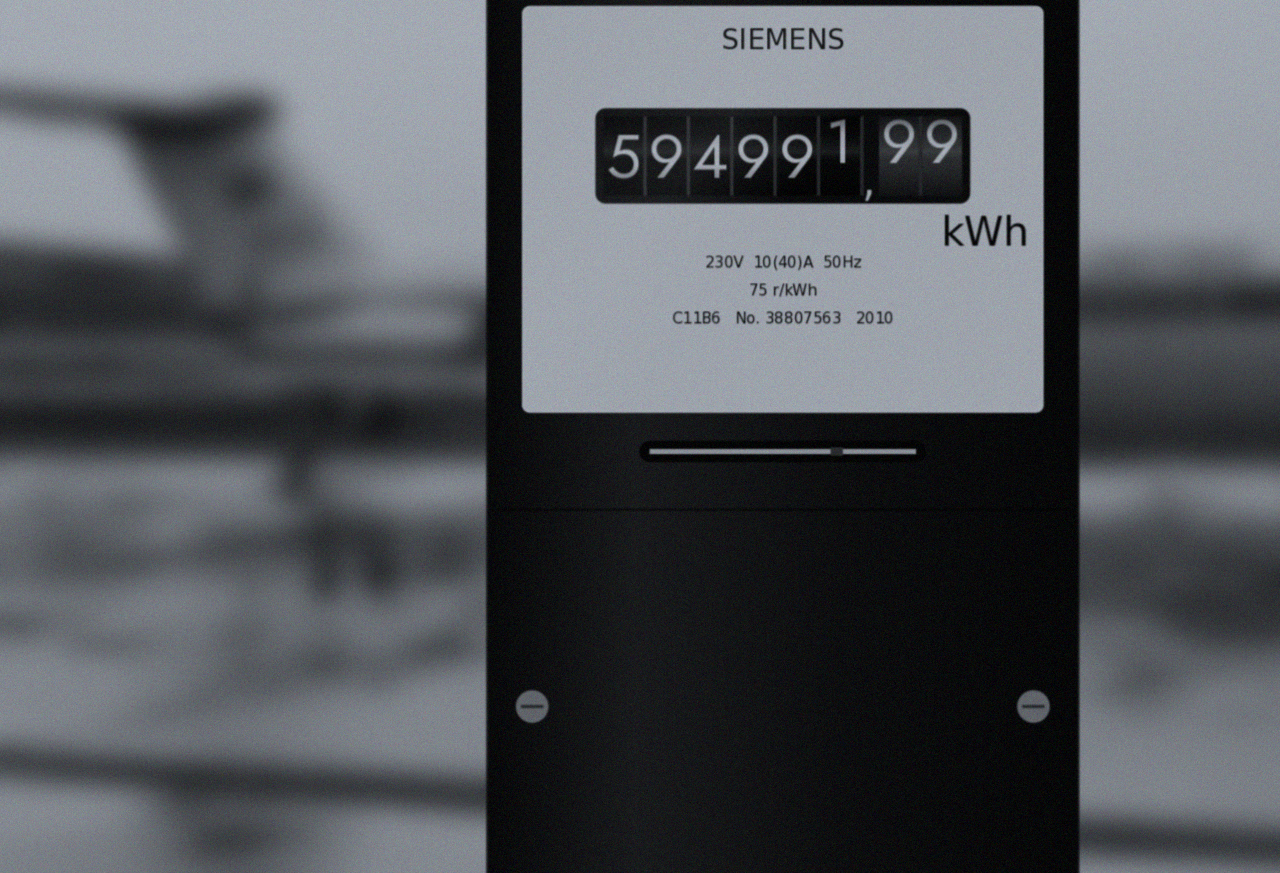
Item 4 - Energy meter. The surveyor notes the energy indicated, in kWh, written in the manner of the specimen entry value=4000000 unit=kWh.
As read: value=594991.99 unit=kWh
